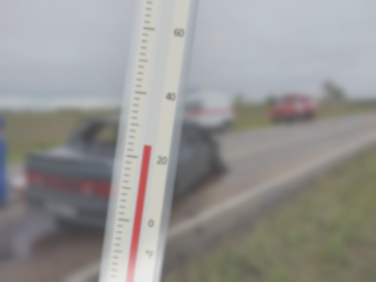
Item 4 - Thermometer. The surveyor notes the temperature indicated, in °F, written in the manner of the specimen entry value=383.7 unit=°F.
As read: value=24 unit=°F
